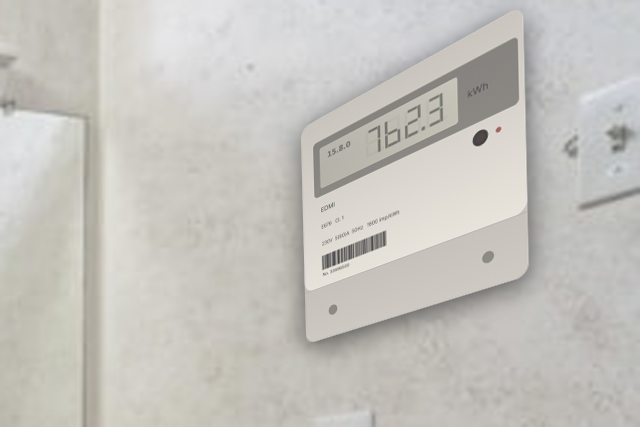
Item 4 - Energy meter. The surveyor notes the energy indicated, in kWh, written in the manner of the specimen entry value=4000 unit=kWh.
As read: value=762.3 unit=kWh
